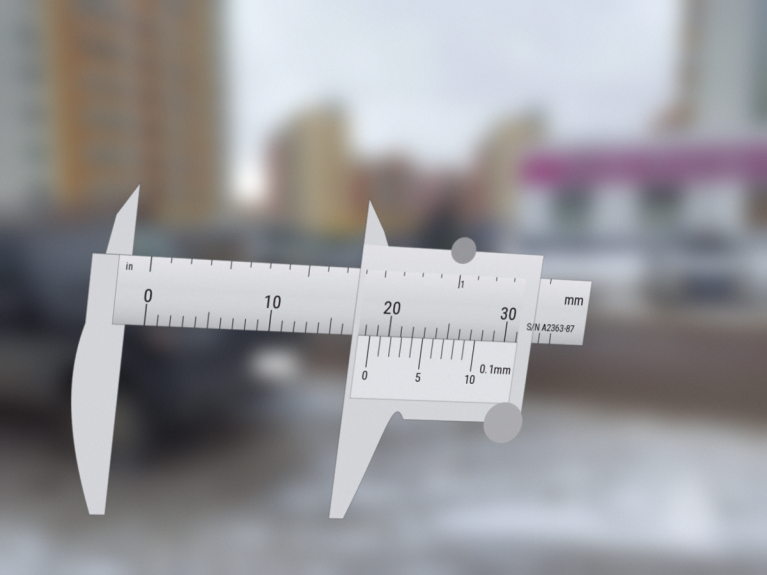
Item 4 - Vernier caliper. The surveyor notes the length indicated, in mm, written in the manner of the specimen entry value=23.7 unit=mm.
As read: value=18.4 unit=mm
